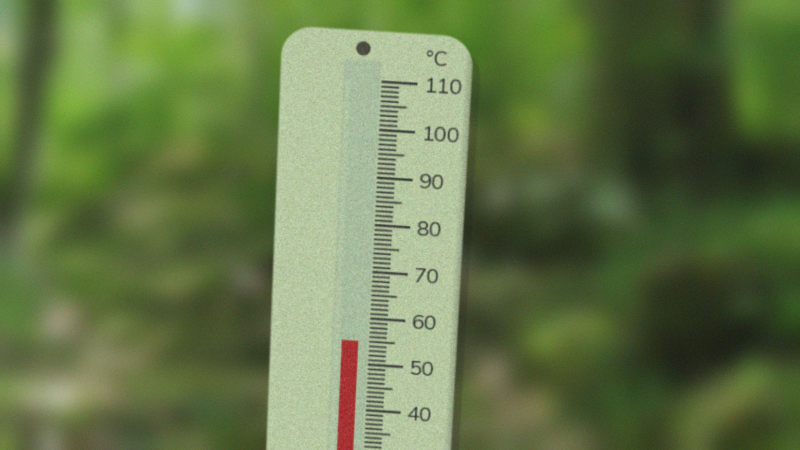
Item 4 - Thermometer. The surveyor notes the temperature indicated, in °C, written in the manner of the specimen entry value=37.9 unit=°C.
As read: value=55 unit=°C
